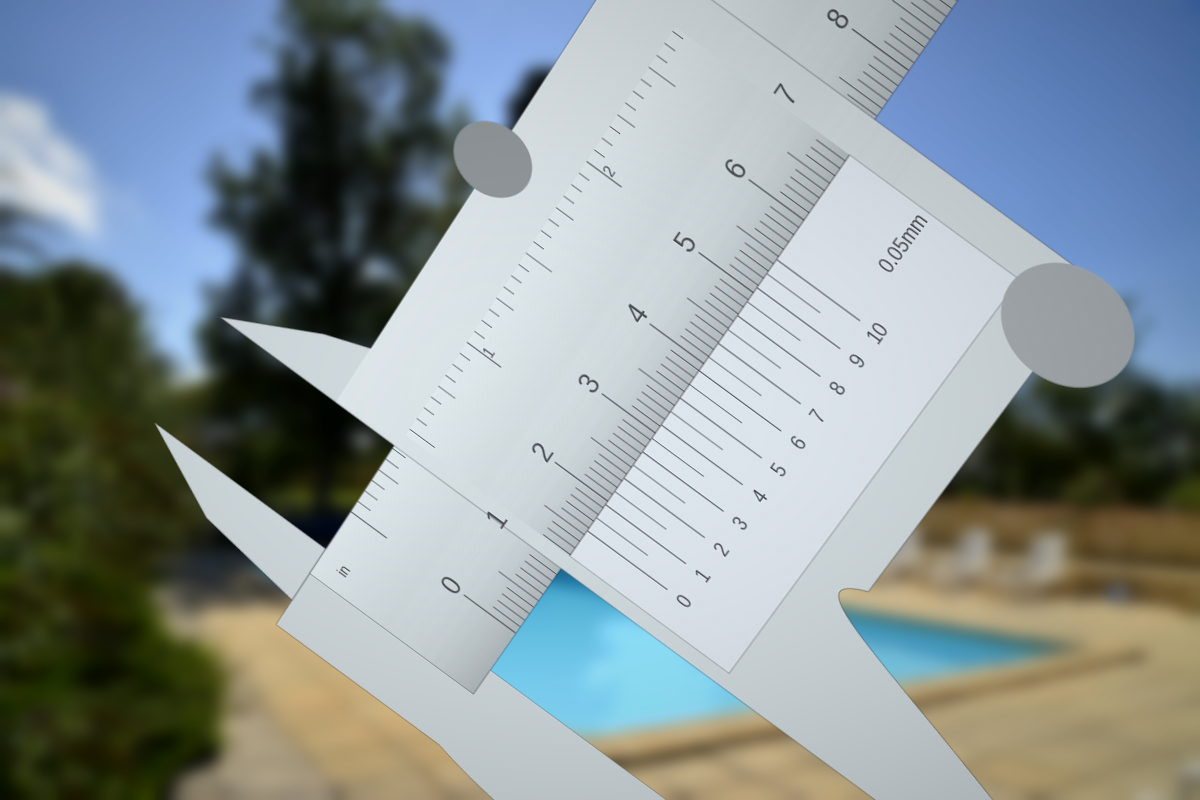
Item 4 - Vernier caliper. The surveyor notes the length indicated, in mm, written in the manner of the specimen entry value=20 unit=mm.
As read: value=15.6 unit=mm
